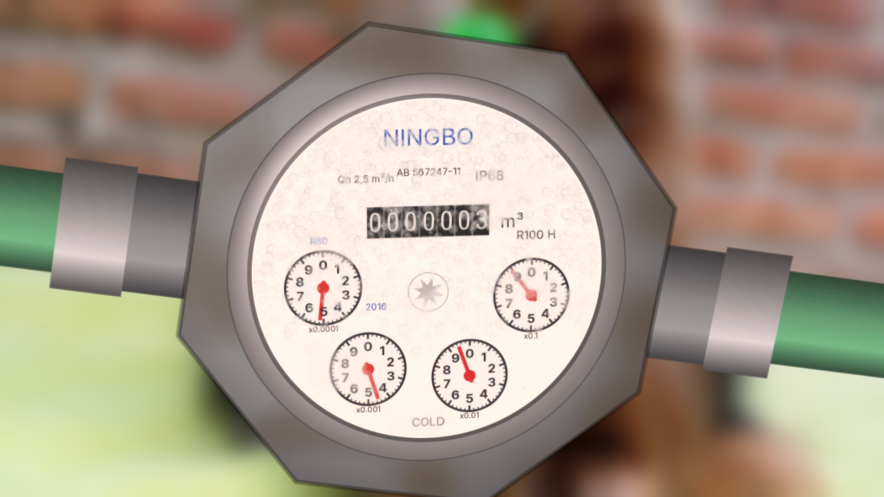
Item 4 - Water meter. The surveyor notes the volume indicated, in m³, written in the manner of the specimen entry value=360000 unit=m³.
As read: value=3.8945 unit=m³
